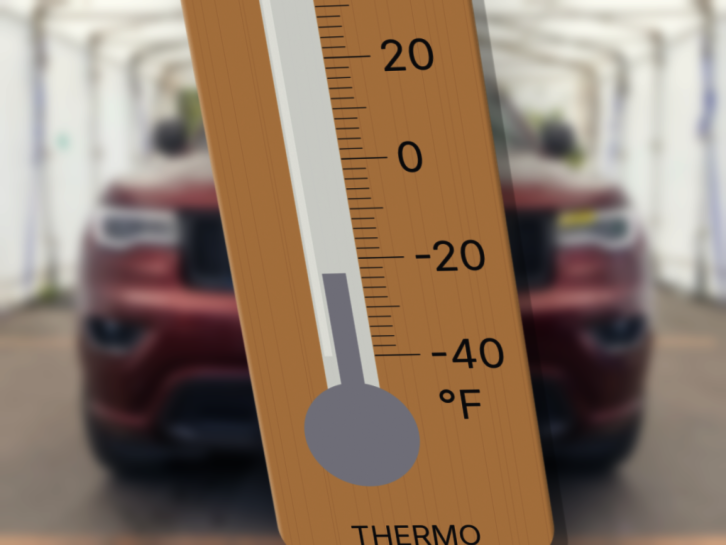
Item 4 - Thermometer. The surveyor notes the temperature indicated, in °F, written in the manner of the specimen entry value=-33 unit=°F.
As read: value=-23 unit=°F
